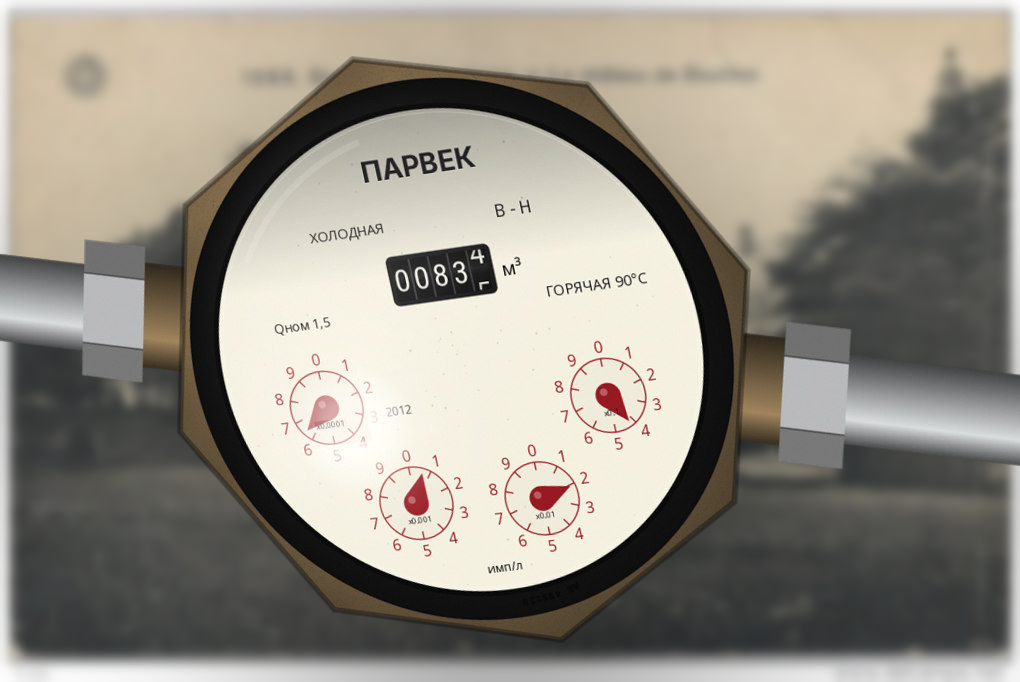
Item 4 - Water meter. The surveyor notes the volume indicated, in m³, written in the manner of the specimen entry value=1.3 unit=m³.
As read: value=834.4206 unit=m³
